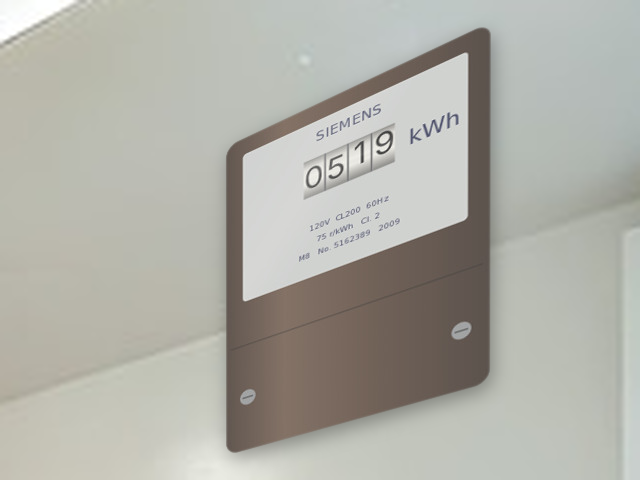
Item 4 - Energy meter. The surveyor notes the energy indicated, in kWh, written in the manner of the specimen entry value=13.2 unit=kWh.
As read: value=519 unit=kWh
